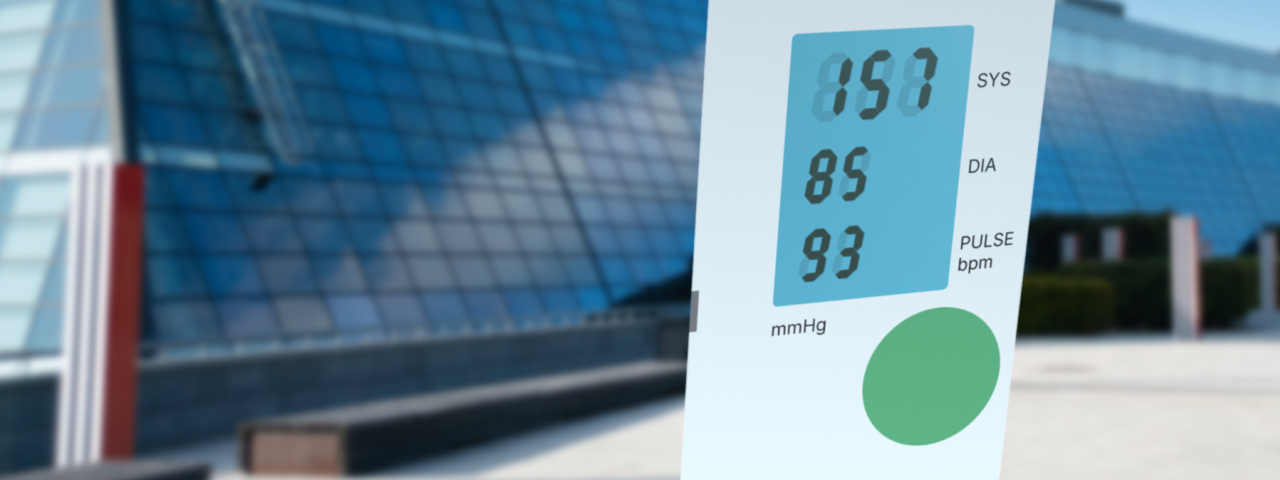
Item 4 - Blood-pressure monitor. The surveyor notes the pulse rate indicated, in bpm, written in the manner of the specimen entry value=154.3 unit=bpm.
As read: value=93 unit=bpm
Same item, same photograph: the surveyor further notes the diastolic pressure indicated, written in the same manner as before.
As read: value=85 unit=mmHg
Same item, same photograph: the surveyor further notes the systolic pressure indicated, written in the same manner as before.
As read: value=157 unit=mmHg
